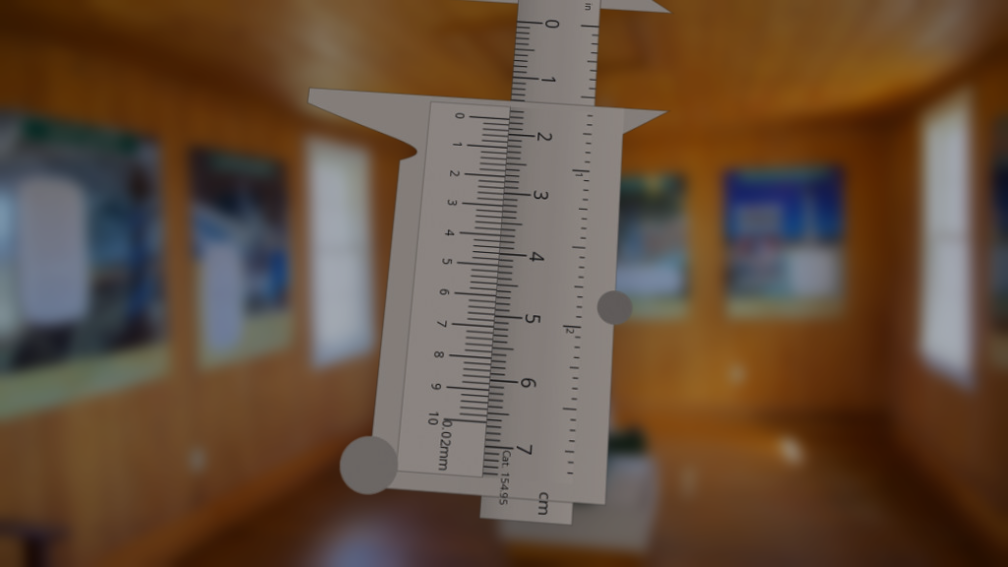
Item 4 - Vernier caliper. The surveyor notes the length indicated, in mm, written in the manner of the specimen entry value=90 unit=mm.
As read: value=17.4 unit=mm
